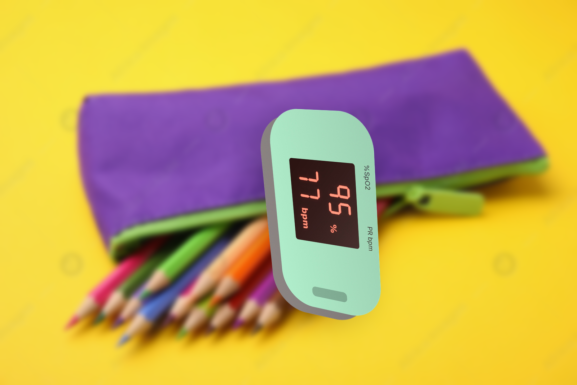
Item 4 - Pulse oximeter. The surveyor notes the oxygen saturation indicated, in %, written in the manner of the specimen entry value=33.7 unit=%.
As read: value=95 unit=%
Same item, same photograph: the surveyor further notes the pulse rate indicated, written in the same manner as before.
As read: value=77 unit=bpm
